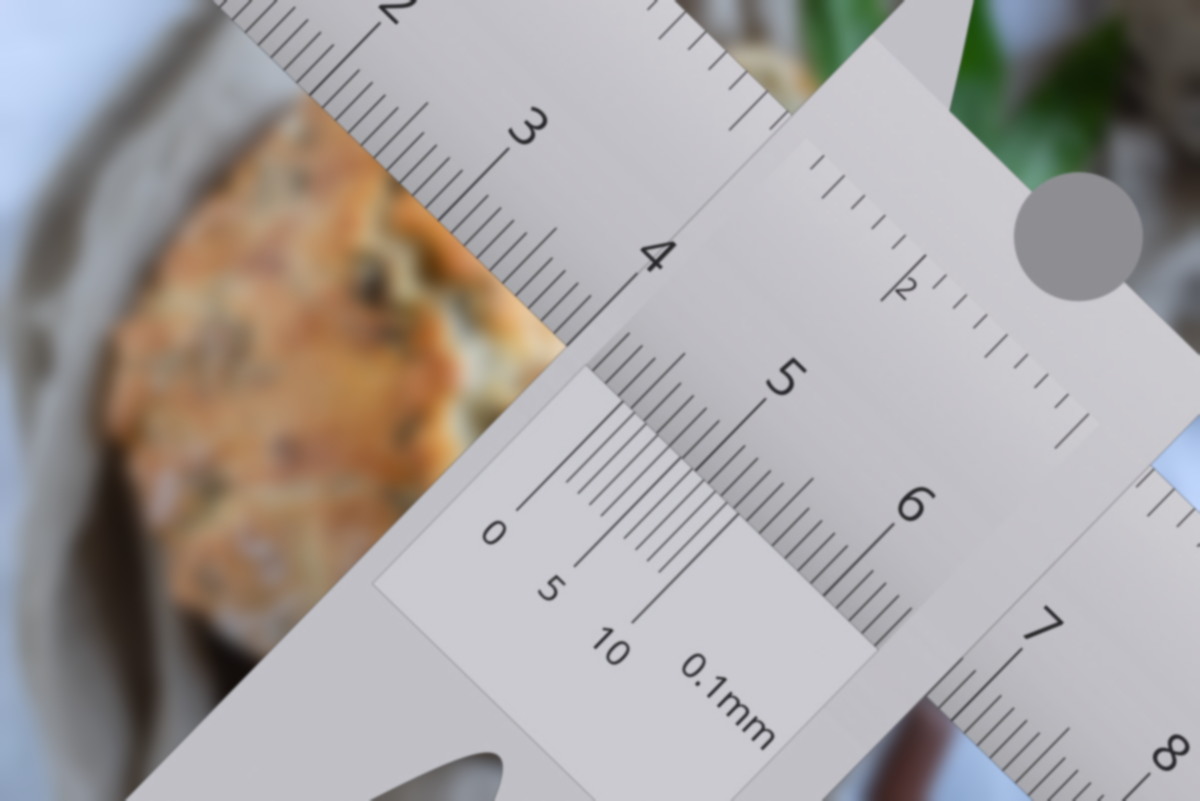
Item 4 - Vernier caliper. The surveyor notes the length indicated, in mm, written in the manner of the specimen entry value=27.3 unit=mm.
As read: value=44.4 unit=mm
